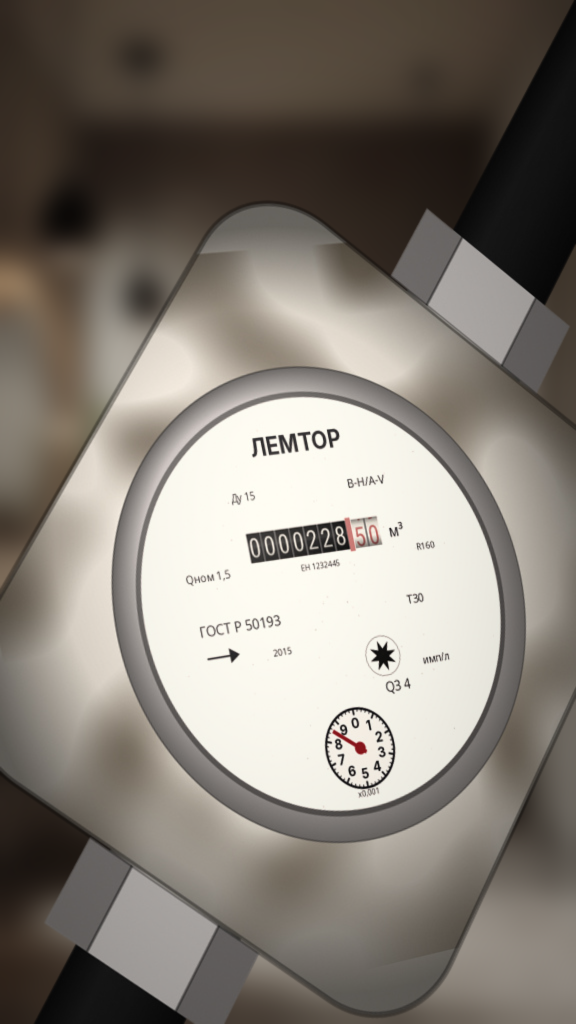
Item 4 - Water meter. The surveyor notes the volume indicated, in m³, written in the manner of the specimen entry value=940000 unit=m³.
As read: value=228.498 unit=m³
